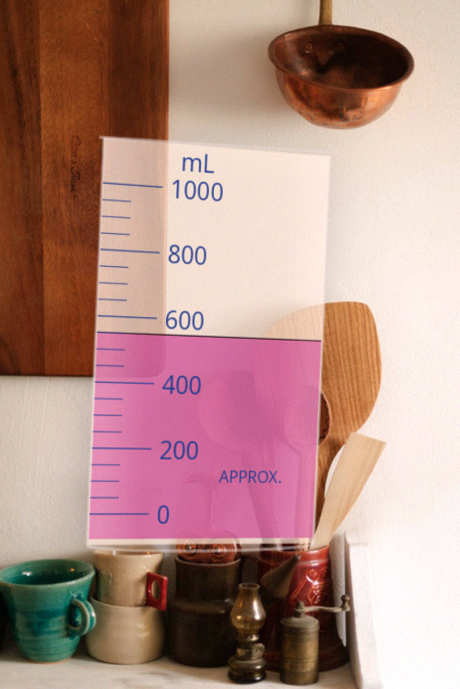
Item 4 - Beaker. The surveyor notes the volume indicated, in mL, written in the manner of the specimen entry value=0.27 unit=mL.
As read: value=550 unit=mL
